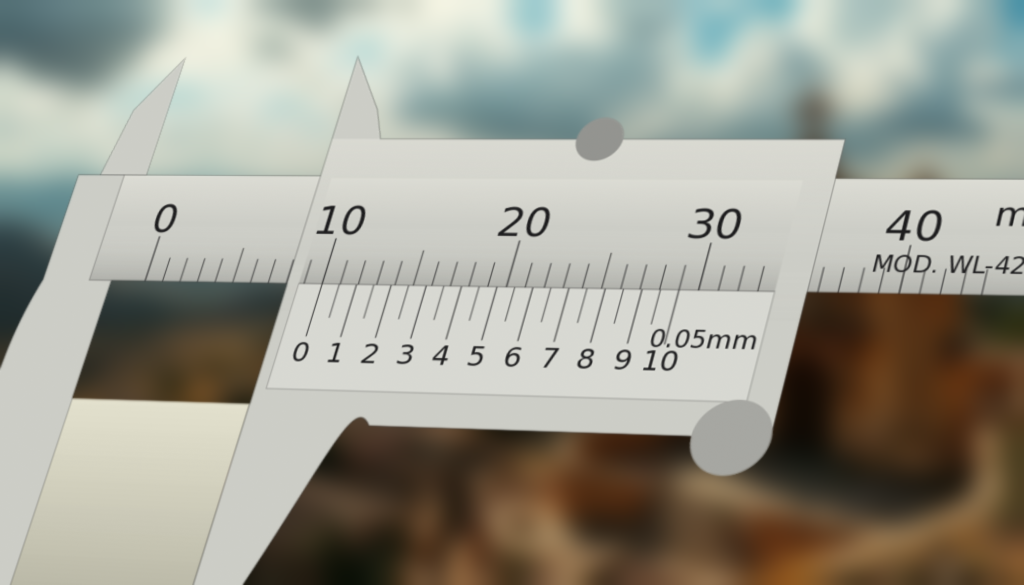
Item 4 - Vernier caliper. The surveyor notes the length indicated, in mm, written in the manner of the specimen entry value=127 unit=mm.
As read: value=10.0 unit=mm
